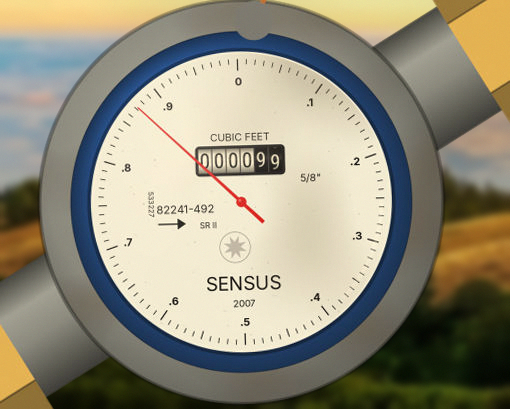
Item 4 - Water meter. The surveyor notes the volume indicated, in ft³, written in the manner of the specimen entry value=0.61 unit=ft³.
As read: value=98.87 unit=ft³
